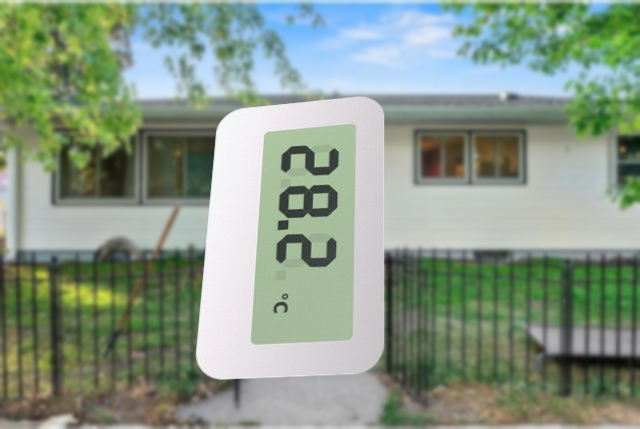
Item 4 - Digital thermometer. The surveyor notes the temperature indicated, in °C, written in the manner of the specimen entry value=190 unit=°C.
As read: value=28.2 unit=°C
